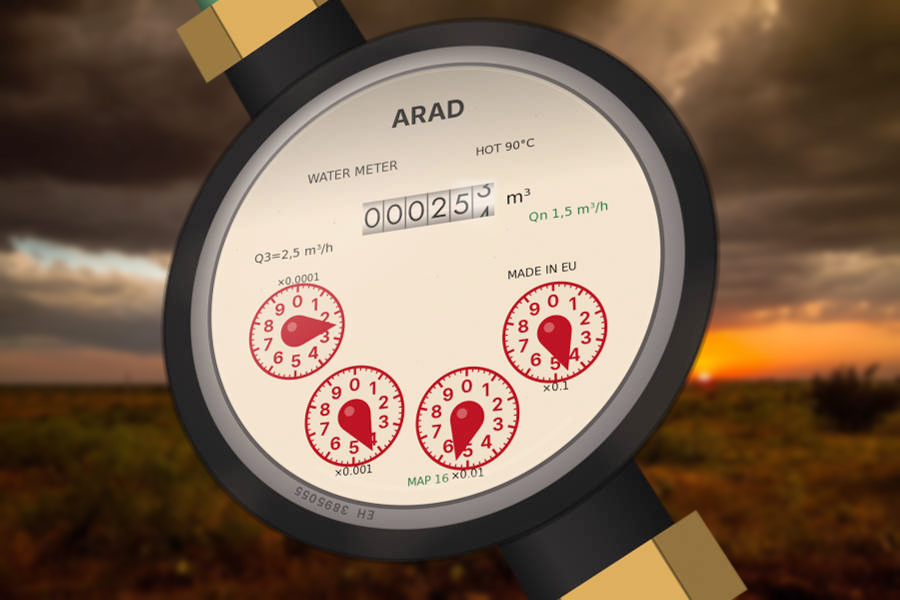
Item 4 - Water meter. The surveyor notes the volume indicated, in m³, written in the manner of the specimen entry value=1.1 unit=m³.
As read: value=253.4542 unit=m³
